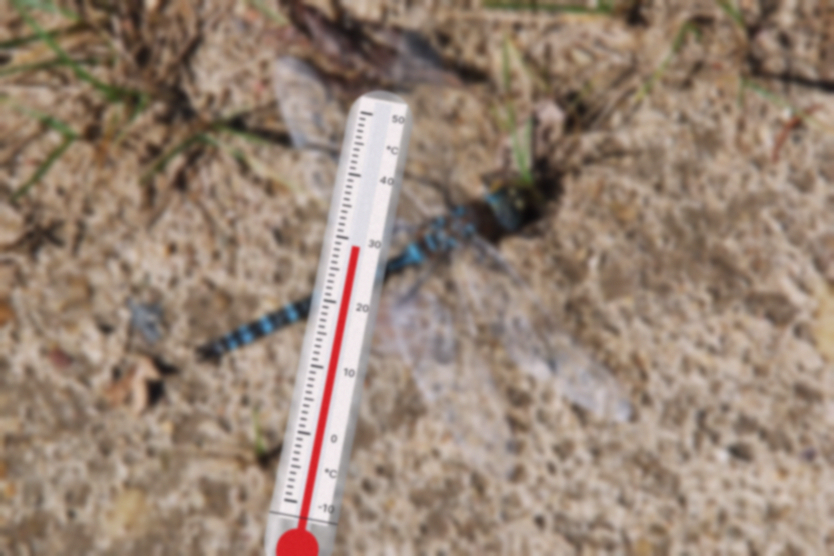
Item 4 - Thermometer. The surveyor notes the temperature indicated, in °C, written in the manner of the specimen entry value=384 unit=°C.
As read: value=29 unit=°C
